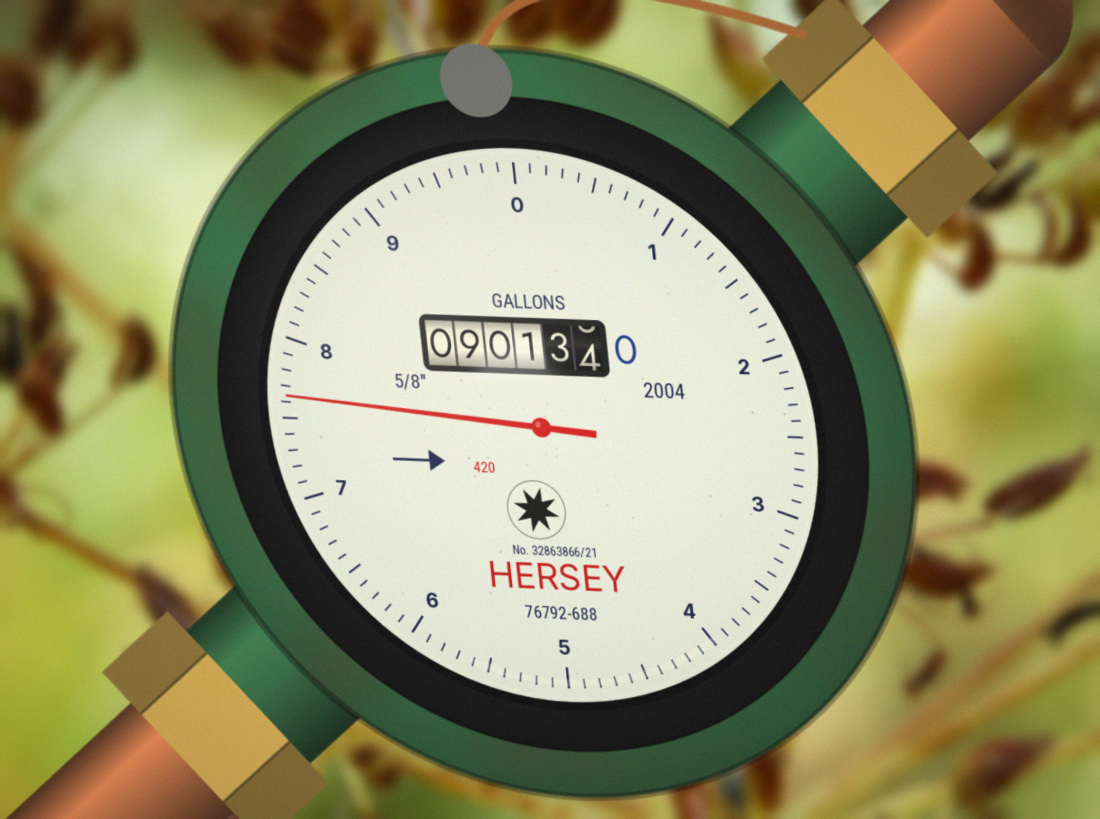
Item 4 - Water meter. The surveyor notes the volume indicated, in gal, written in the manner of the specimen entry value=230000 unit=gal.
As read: value=901337.6 unit=gal
